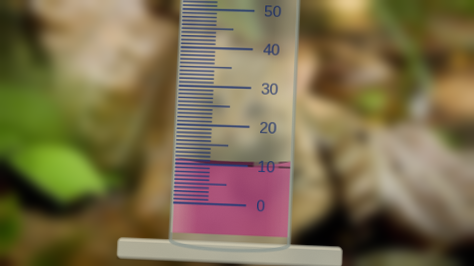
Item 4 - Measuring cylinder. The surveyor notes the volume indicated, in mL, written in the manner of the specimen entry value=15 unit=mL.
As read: value=10 unit=mL
